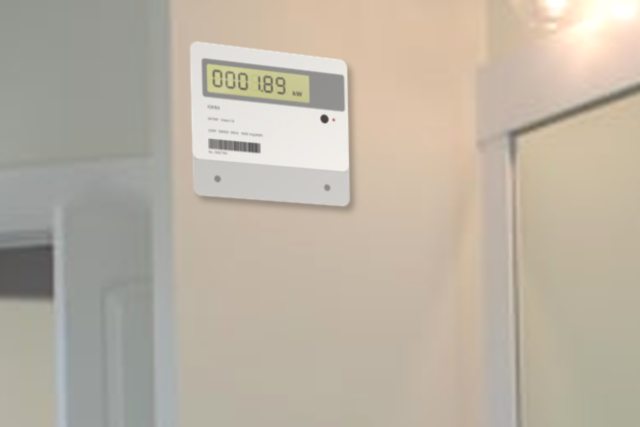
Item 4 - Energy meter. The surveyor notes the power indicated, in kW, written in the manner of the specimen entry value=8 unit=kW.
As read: value=1.89 unit=kW
